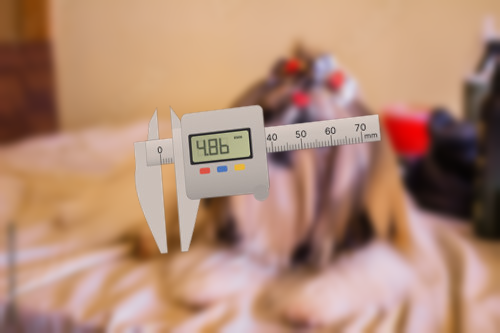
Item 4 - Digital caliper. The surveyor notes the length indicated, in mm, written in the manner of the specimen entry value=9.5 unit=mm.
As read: value=4.86 unit=mm
